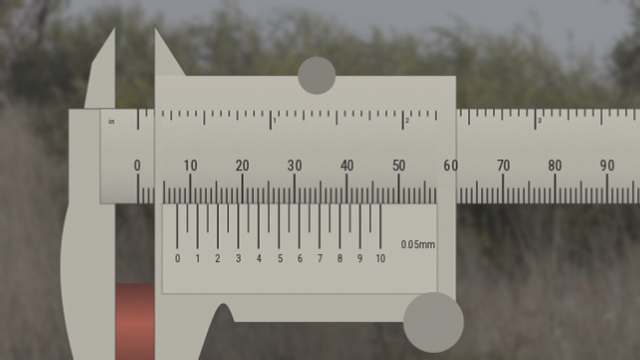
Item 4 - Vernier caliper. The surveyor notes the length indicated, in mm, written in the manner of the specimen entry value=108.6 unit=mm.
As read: value=7.5 unit=mm
